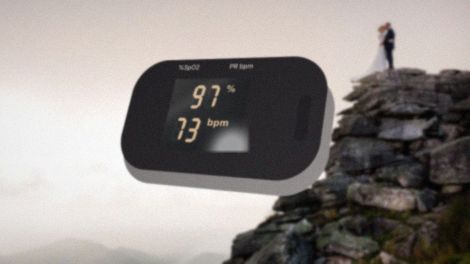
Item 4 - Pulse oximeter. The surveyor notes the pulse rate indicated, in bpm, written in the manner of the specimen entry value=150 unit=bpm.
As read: value=73 unit=bpm
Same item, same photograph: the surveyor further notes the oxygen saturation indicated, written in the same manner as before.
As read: value=97 unit=%
